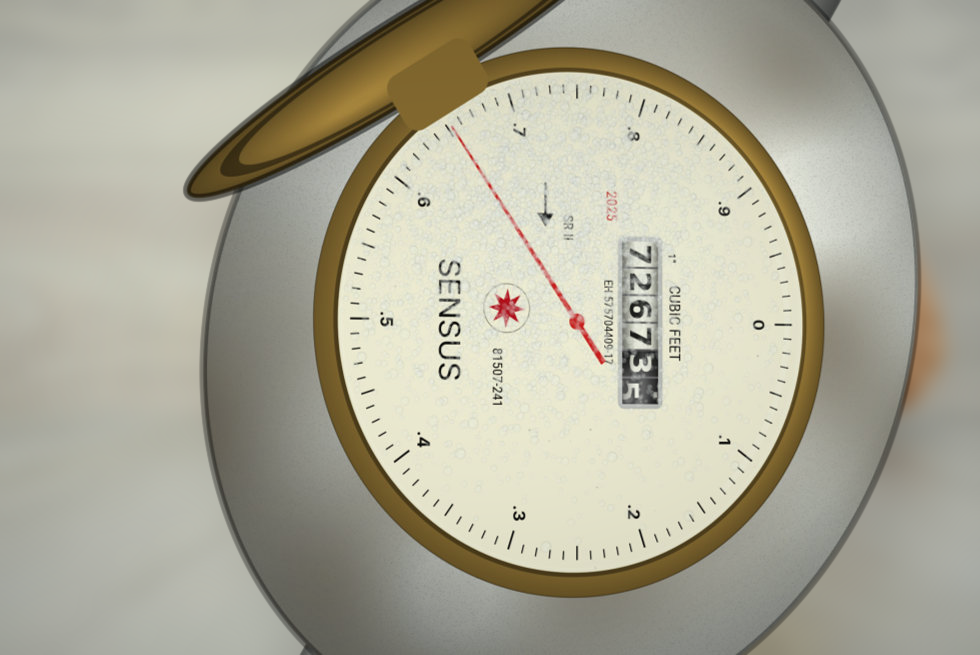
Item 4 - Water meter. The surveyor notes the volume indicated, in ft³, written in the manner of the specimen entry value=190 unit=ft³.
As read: value=726734.65 unit=ft³
